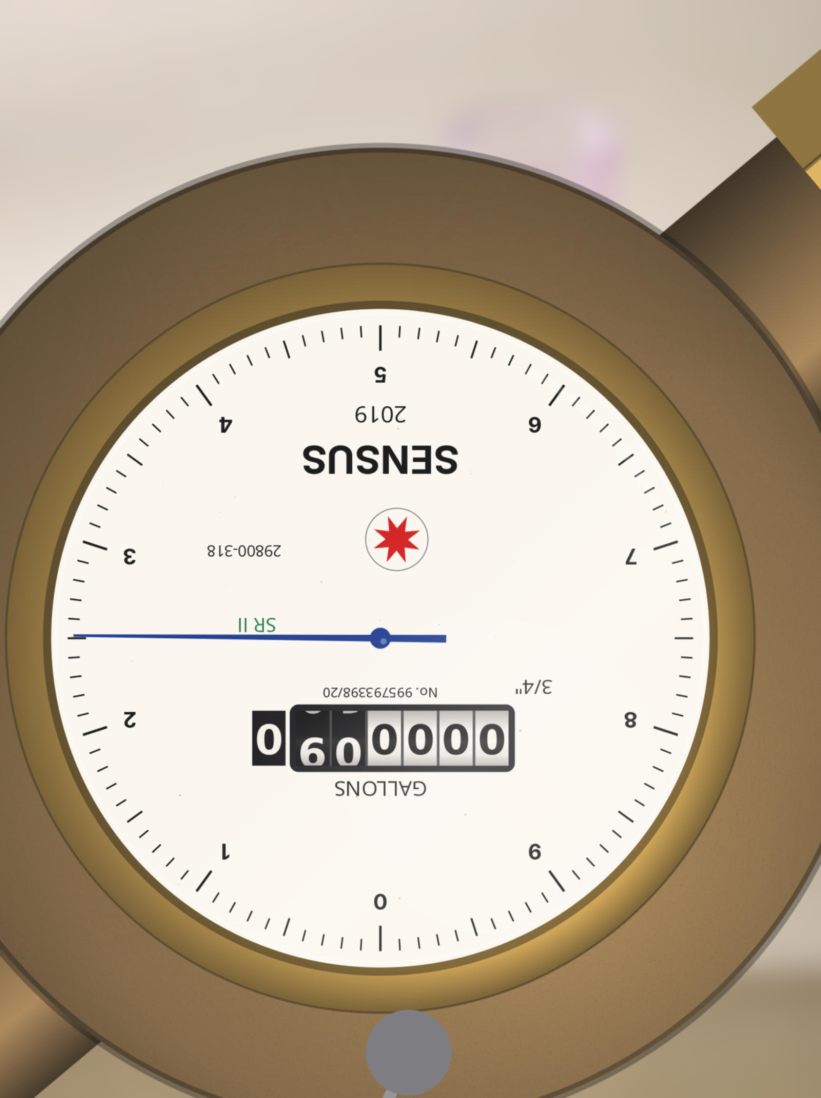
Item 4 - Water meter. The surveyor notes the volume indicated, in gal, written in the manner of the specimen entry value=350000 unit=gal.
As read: value=92.5 unit=gal
